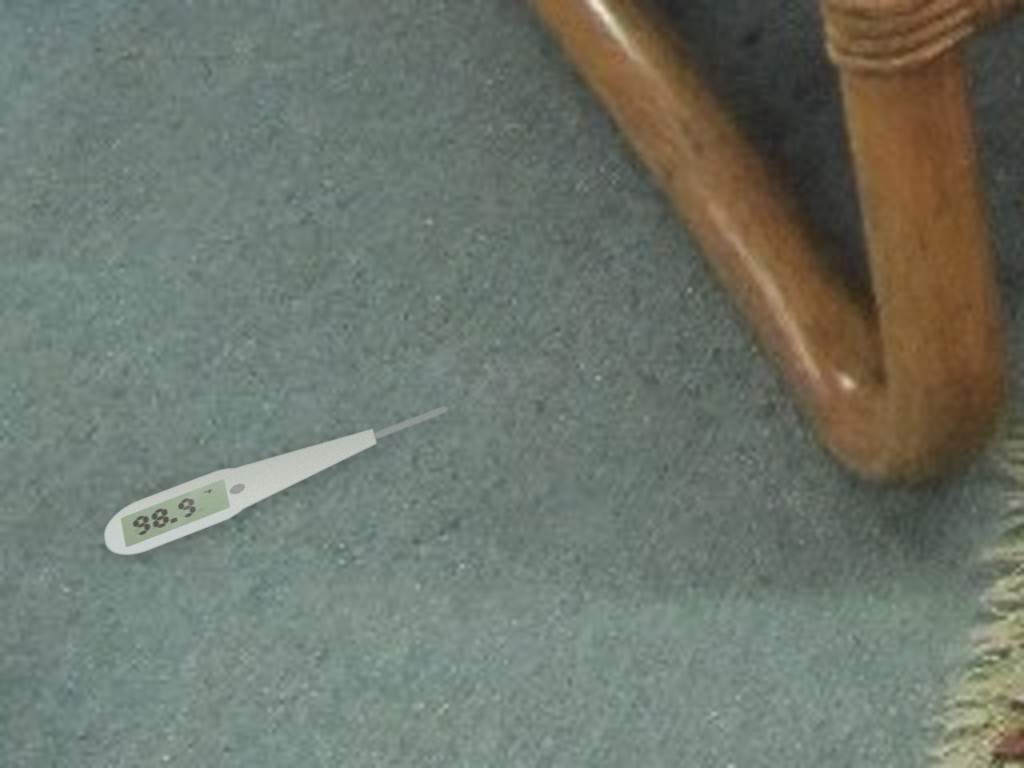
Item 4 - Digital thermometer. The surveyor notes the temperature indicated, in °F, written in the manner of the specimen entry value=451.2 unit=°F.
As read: value=98.9 unit=°F
